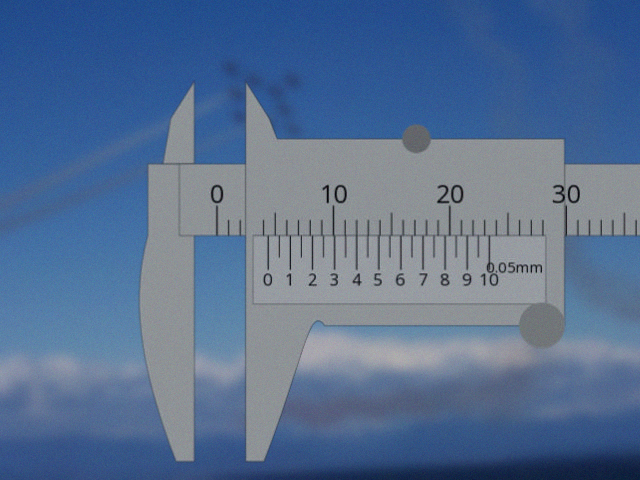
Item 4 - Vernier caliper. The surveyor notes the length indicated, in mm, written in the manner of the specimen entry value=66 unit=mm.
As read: value=4.4 unit=mm
